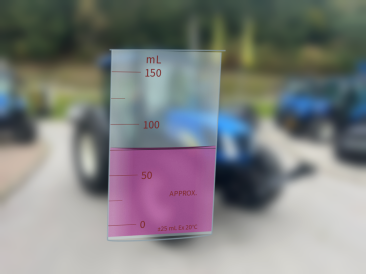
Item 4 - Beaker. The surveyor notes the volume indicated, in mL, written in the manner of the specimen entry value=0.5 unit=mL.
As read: value=75 unit=mL
